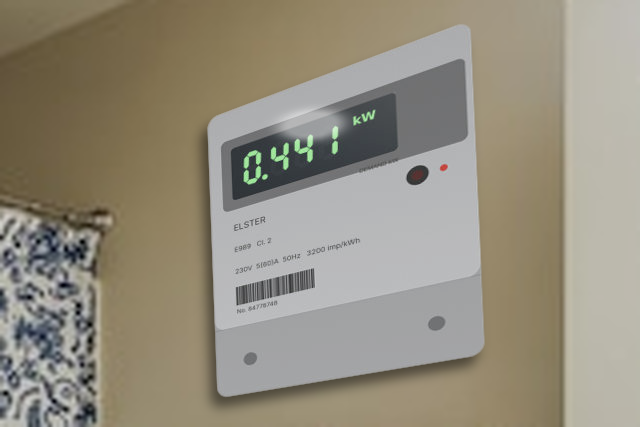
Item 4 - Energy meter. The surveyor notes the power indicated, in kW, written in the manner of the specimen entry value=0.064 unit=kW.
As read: value=0.441 unit=kW
